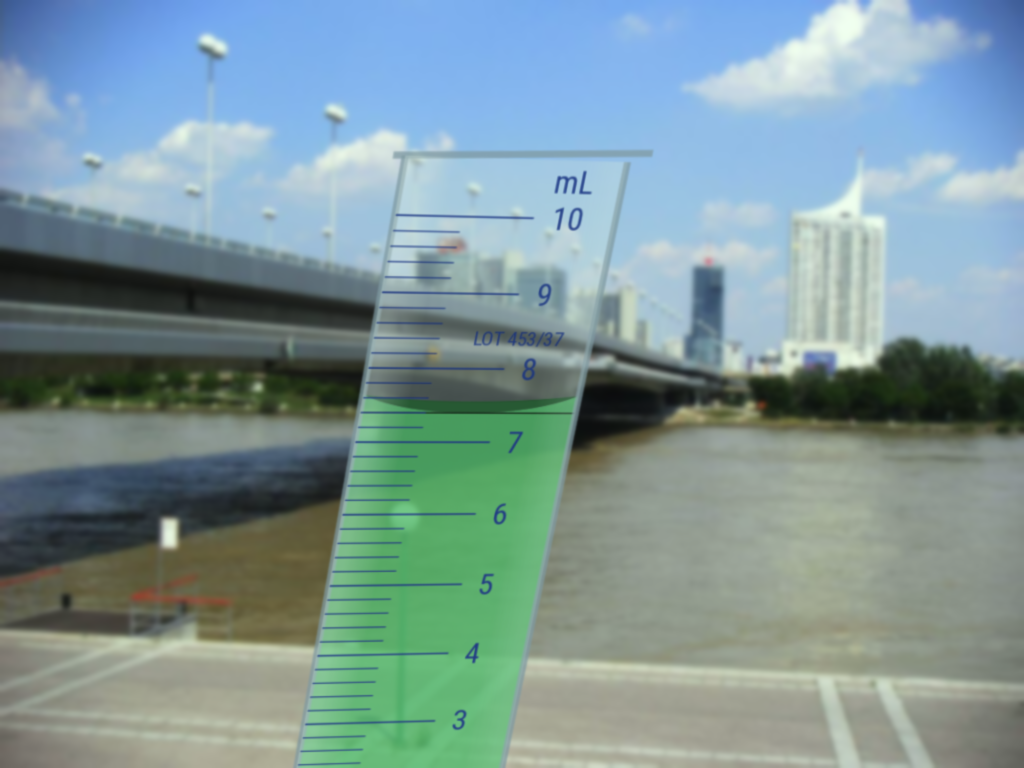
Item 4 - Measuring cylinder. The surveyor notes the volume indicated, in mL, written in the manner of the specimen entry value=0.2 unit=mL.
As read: value=7.4 unit=mL
